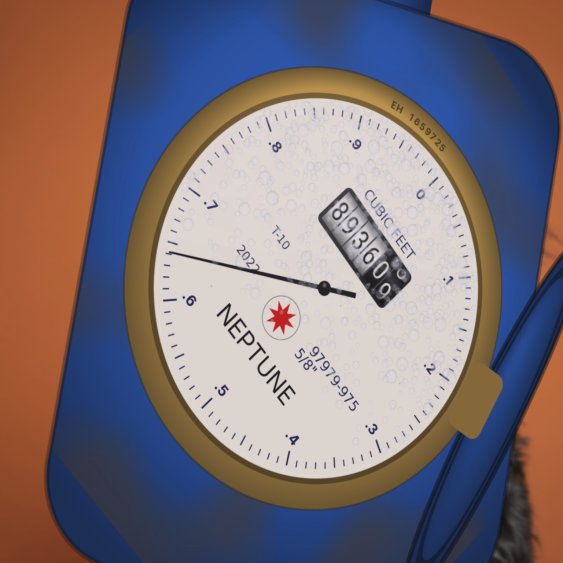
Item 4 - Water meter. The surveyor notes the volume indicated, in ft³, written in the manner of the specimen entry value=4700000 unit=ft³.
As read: value=893608.64 unit=ft³
